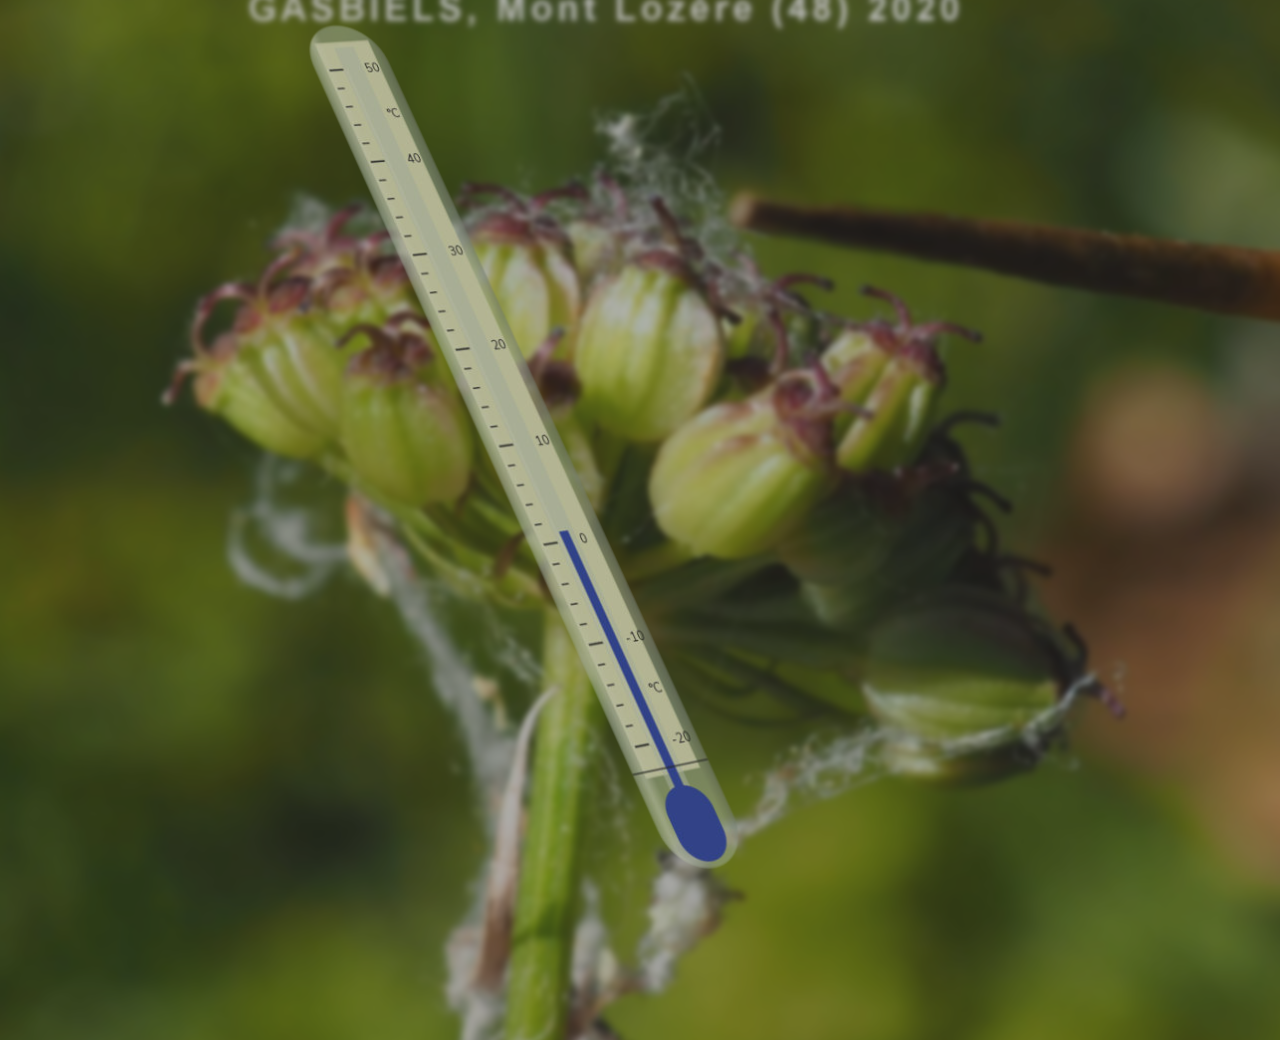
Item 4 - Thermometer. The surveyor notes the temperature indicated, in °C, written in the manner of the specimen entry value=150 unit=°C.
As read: value=1 unit=°C
